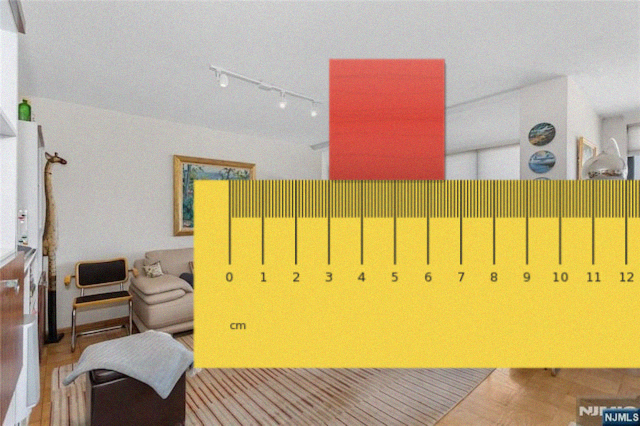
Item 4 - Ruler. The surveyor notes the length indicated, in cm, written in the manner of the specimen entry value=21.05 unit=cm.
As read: value=3.5 unit=cm
